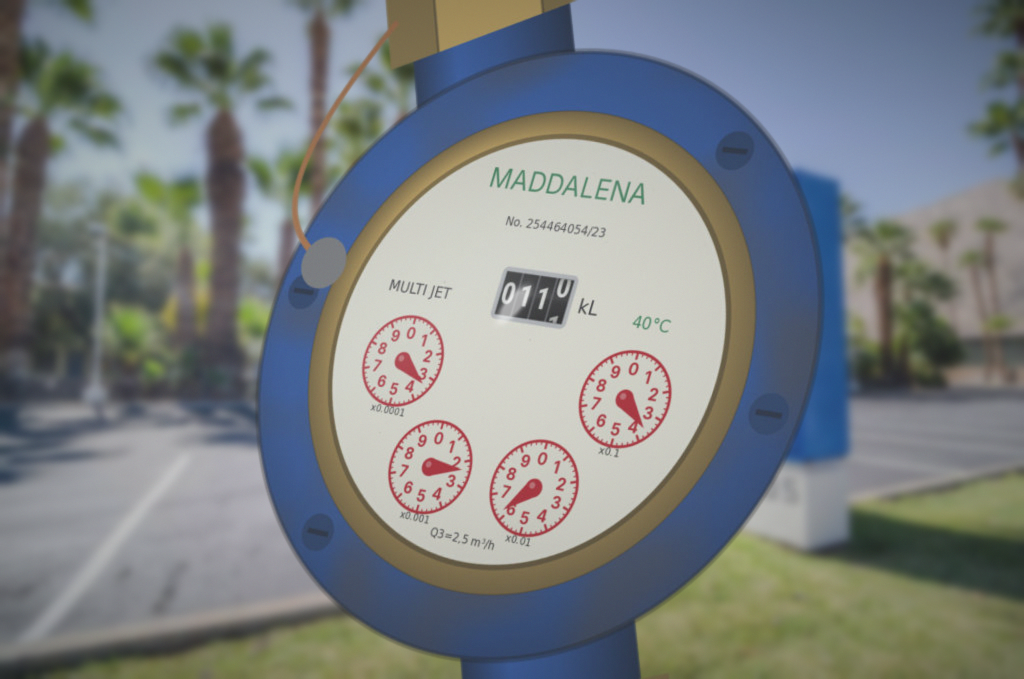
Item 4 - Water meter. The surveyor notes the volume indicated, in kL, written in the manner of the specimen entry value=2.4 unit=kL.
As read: value=110.3623 unit=kL
